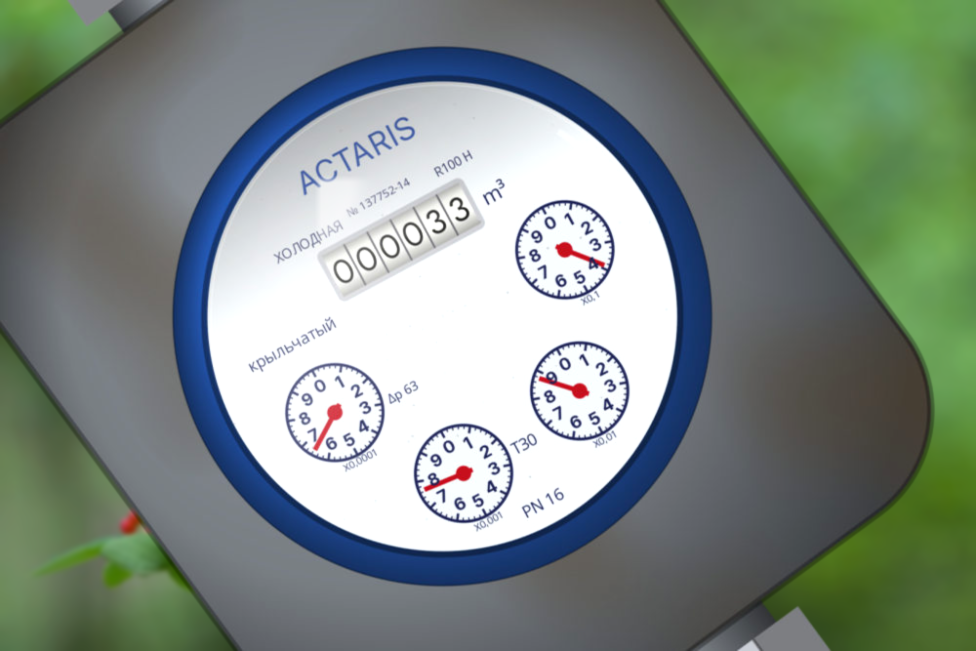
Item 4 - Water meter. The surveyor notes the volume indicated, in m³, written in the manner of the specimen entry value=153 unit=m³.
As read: value=33.3876 unit=m³
